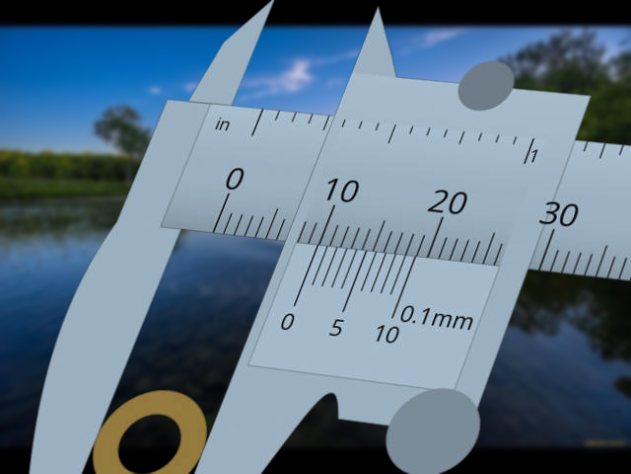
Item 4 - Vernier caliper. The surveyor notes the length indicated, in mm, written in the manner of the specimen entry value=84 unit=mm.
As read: value=9.9 unit=mm
